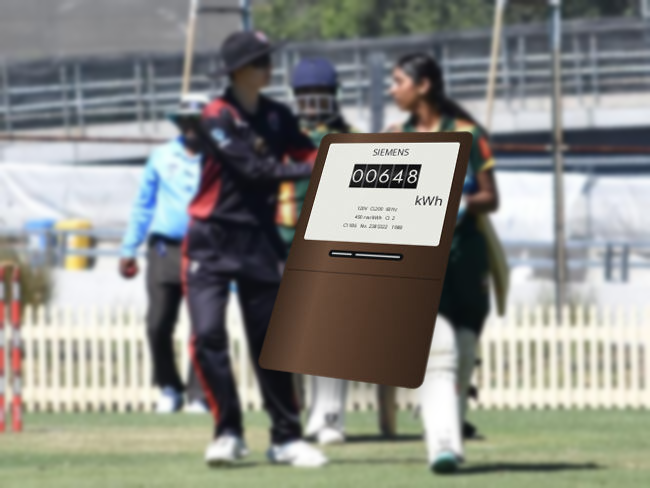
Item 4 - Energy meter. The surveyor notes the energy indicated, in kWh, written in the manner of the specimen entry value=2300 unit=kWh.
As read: value=648 unit=kWh
